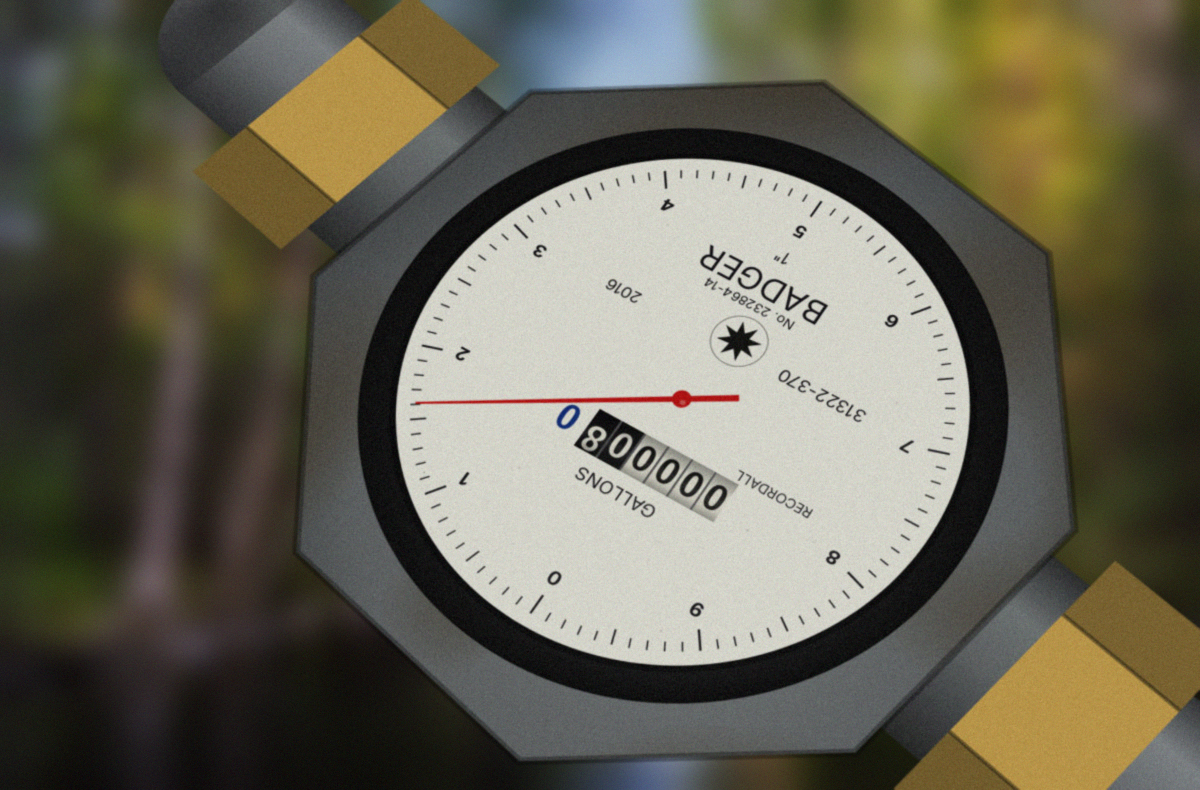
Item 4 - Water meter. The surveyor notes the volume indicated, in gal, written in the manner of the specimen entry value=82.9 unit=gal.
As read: value=81.6 unit=gal
